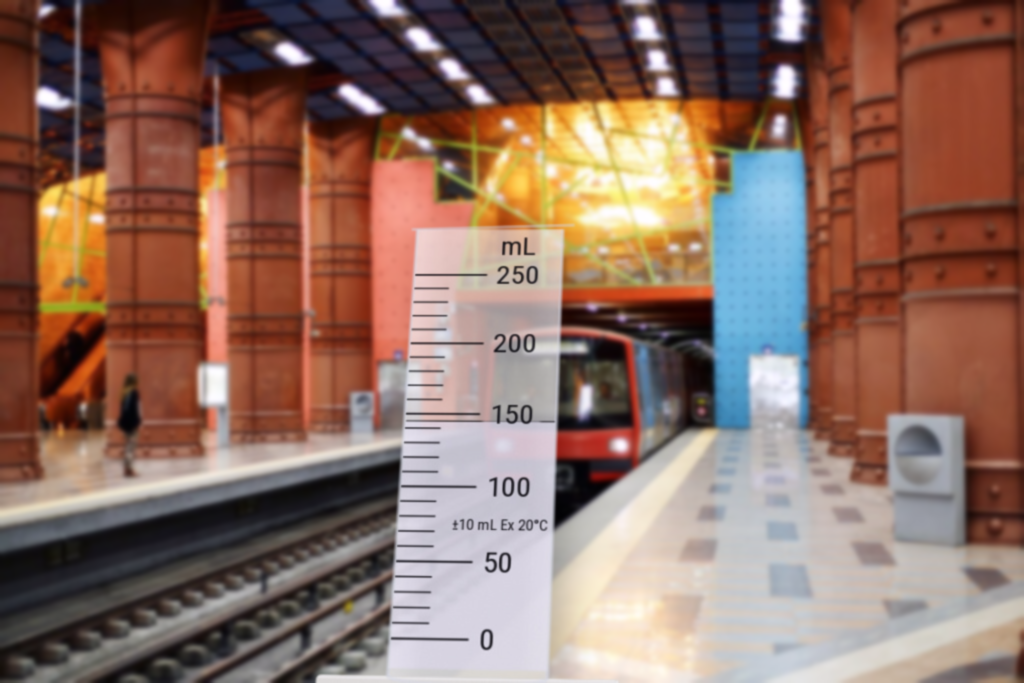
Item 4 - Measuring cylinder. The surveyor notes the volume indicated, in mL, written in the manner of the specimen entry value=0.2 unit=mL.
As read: value=145 unit=mL
